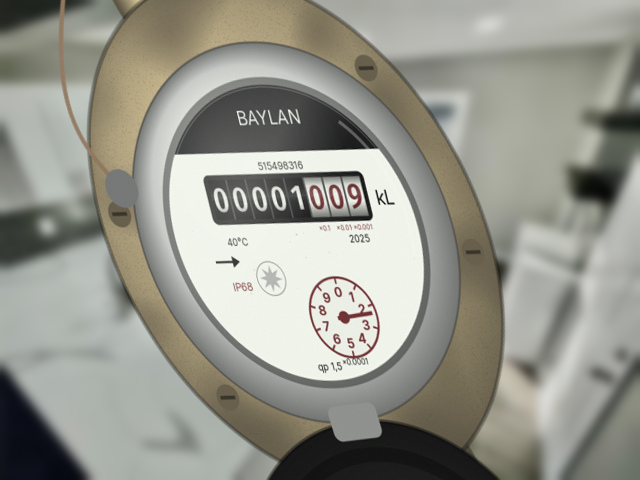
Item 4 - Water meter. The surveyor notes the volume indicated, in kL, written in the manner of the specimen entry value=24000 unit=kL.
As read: value=1.0092 unit=kL
